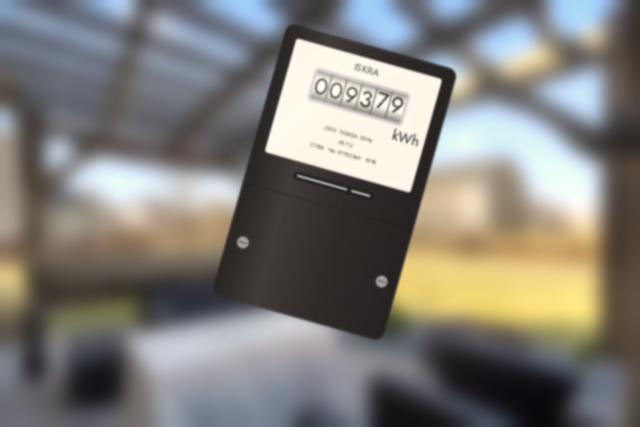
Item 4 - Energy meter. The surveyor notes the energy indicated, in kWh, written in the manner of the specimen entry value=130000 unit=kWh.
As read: value=9379 unit=kWh
